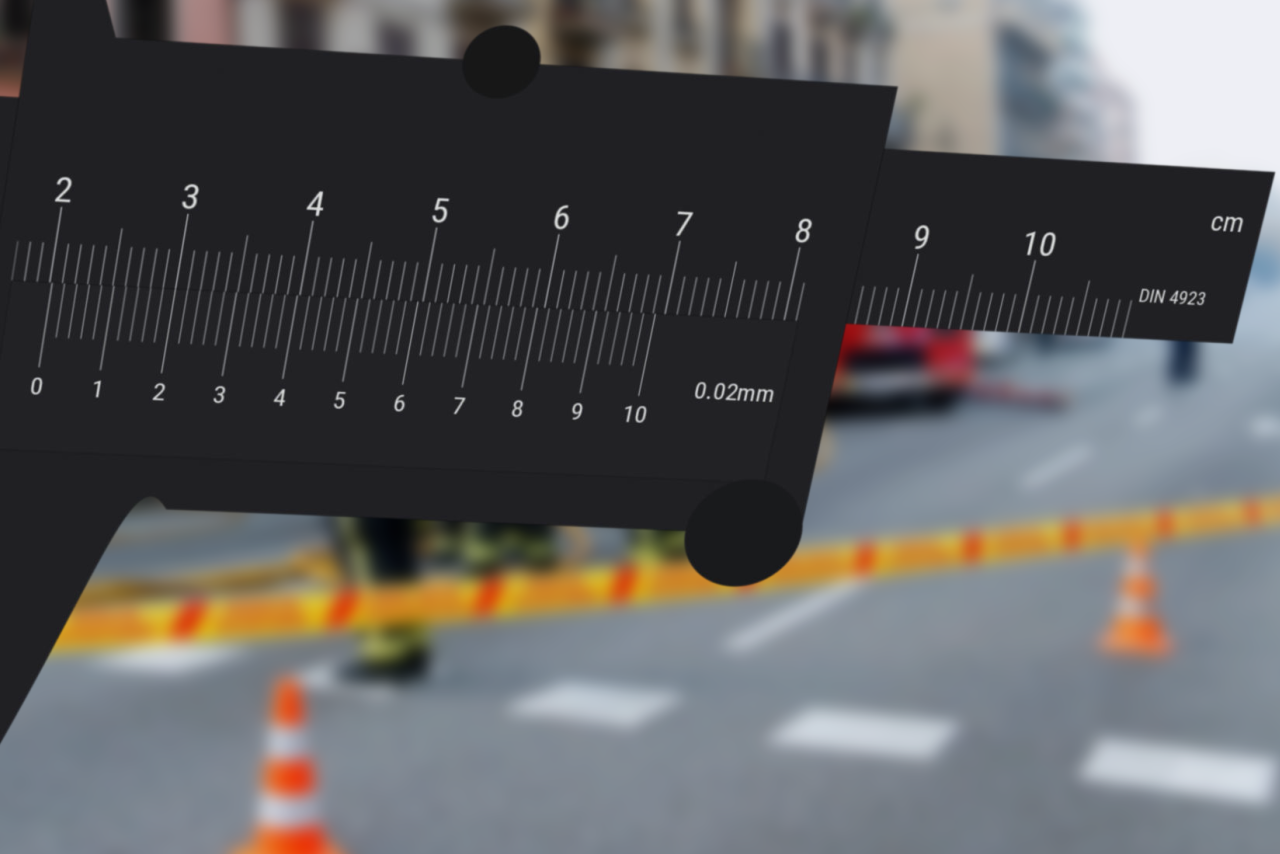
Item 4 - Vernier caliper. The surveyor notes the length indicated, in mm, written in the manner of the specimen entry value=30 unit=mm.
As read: value=20.2 unit=mm
